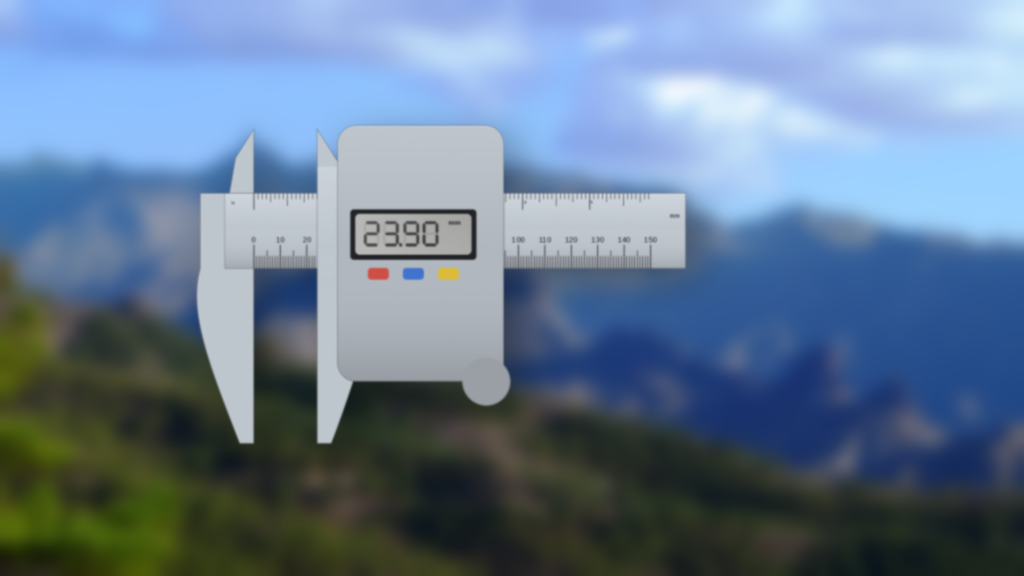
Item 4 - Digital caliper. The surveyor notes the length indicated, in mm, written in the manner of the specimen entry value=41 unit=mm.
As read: value=23.90 unit=mm
